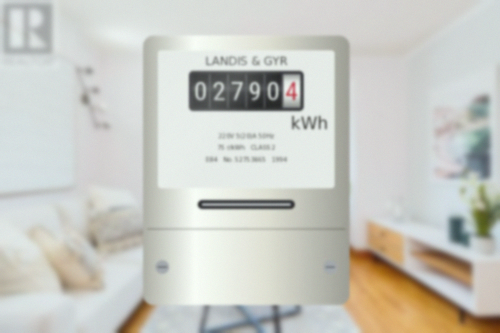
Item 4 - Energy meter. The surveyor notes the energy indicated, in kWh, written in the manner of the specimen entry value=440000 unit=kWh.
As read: value=2790.4 unit=kWh
